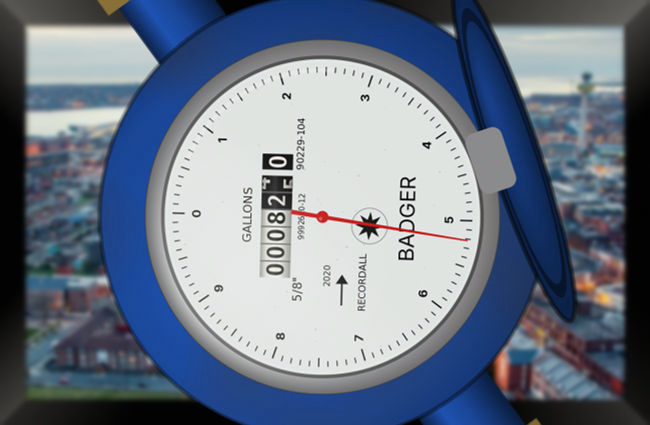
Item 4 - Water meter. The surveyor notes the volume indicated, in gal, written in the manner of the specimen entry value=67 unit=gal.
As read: value=8245.2 unit=gal
